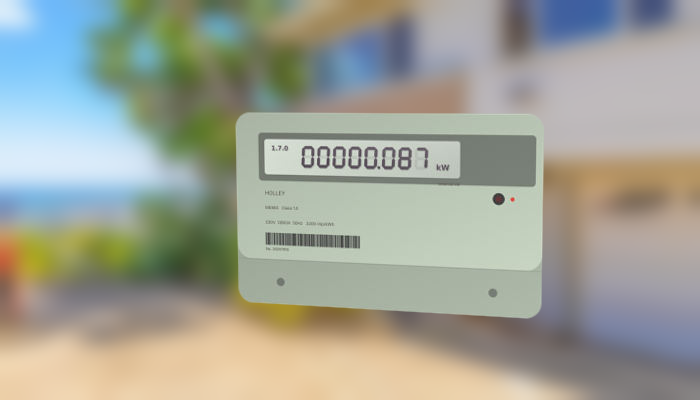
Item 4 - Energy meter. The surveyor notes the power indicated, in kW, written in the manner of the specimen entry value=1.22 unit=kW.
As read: value=0.087 unit=kW
